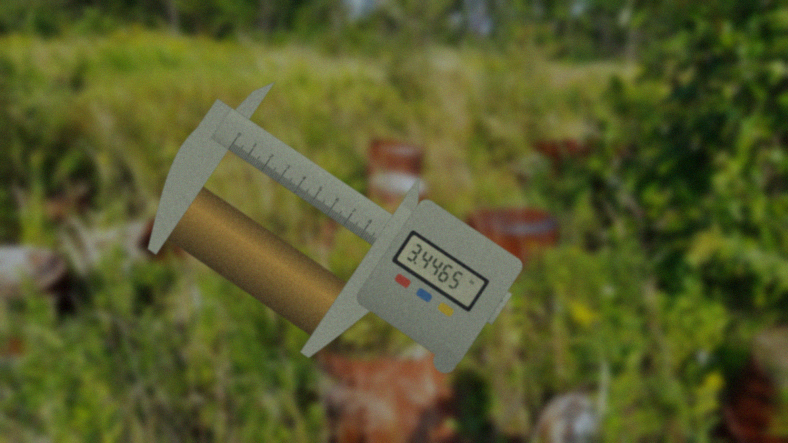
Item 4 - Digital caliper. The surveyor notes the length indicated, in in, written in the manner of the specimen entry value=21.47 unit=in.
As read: value=3.4465 unit=in
